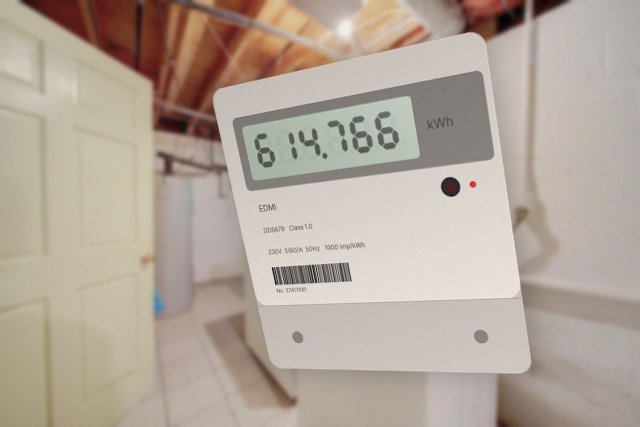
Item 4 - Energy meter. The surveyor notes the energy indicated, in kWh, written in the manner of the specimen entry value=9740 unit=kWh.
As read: value=614.766 unit=kWh
